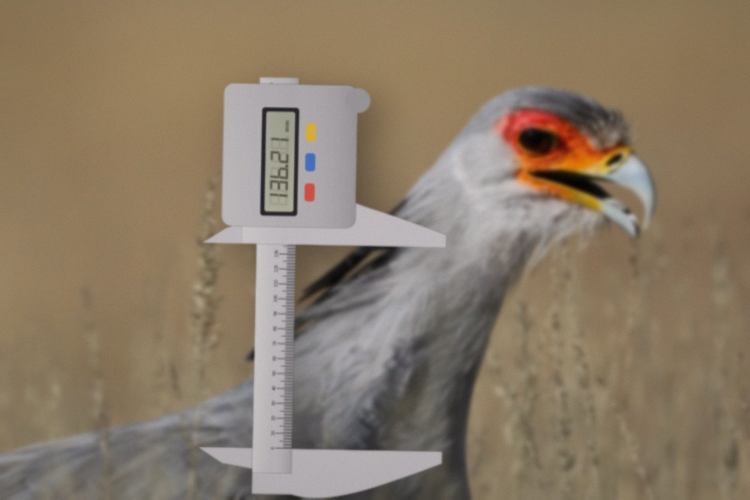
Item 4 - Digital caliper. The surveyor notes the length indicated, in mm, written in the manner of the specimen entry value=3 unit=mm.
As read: value=136.21 unit=mm
